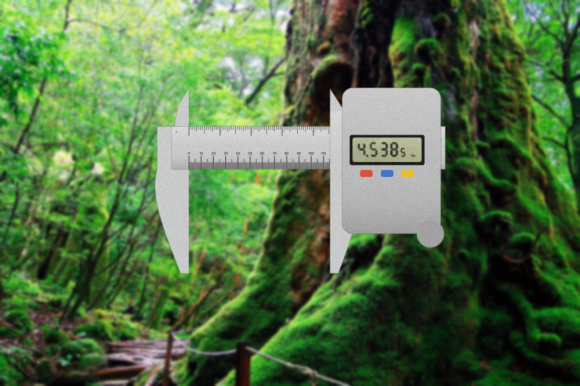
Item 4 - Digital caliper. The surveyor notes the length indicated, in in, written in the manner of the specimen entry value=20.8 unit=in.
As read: value=4.5385 unit=in
